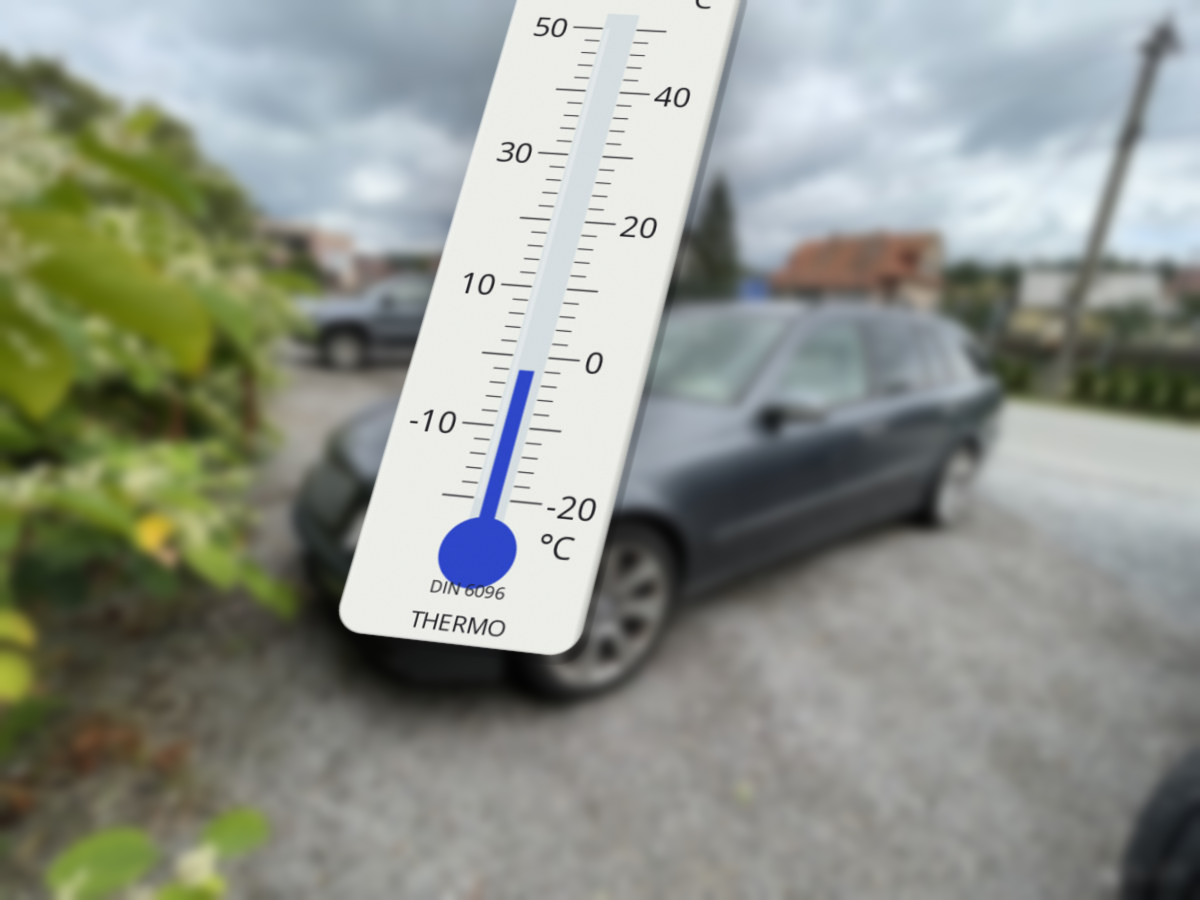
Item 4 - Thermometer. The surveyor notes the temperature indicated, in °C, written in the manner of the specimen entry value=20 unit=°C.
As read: value=-2 unit=°C
